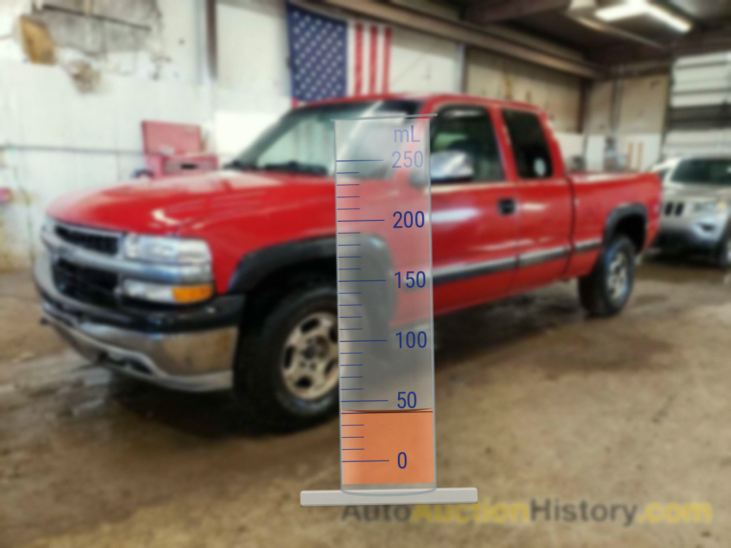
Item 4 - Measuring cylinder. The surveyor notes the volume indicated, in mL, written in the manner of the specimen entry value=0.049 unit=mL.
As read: value=40 unit=mL
